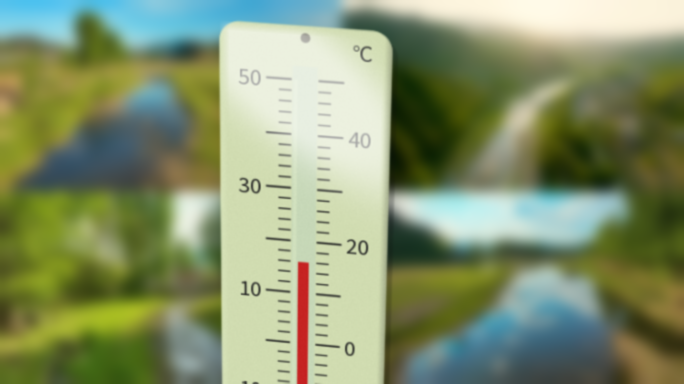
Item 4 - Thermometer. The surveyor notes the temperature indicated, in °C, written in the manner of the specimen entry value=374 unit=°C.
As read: value=16 unit=°C
